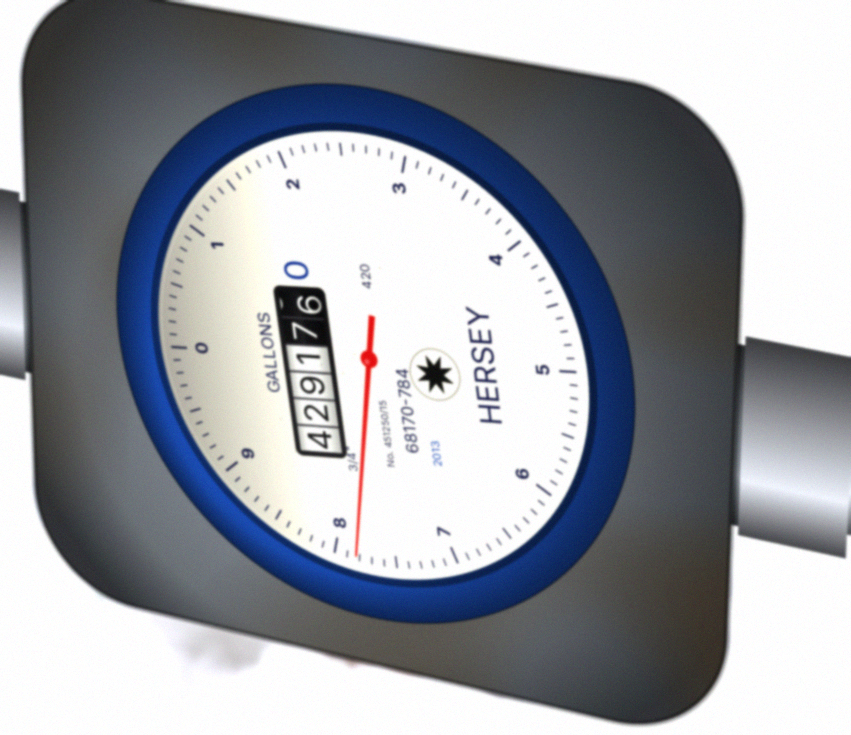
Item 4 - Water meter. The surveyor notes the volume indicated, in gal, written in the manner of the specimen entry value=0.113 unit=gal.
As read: value=4291757.8 unit=gal
